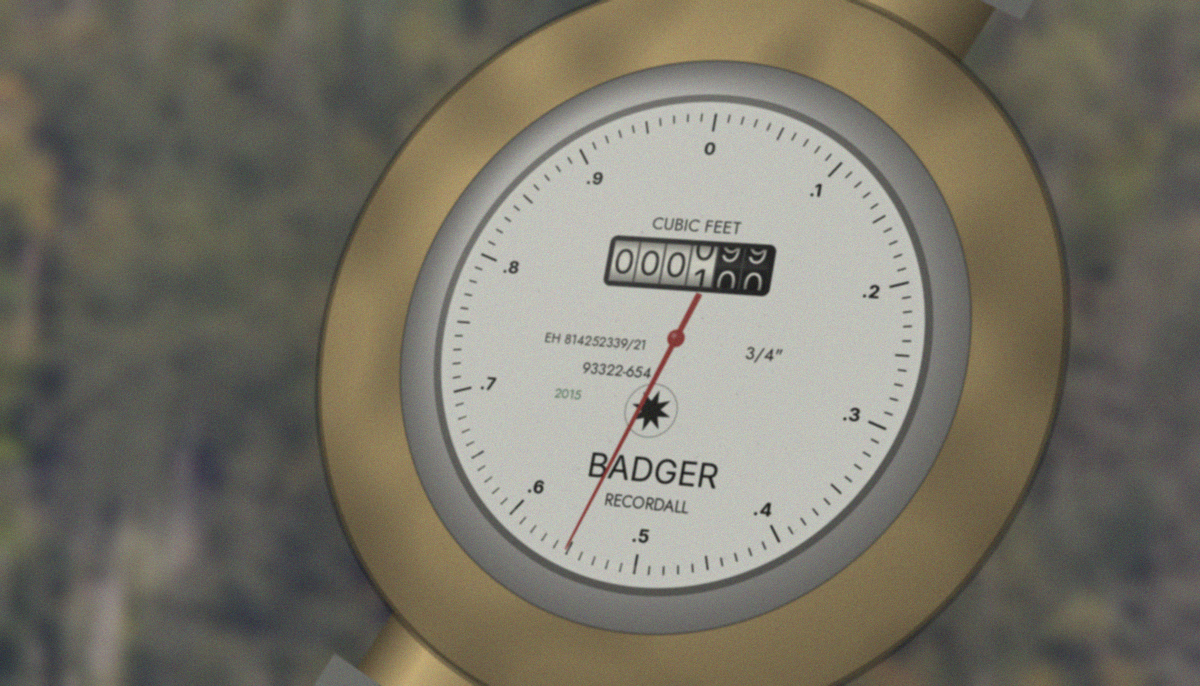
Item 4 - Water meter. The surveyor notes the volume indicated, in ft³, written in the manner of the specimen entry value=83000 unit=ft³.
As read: value=99.55 unit=ft³
